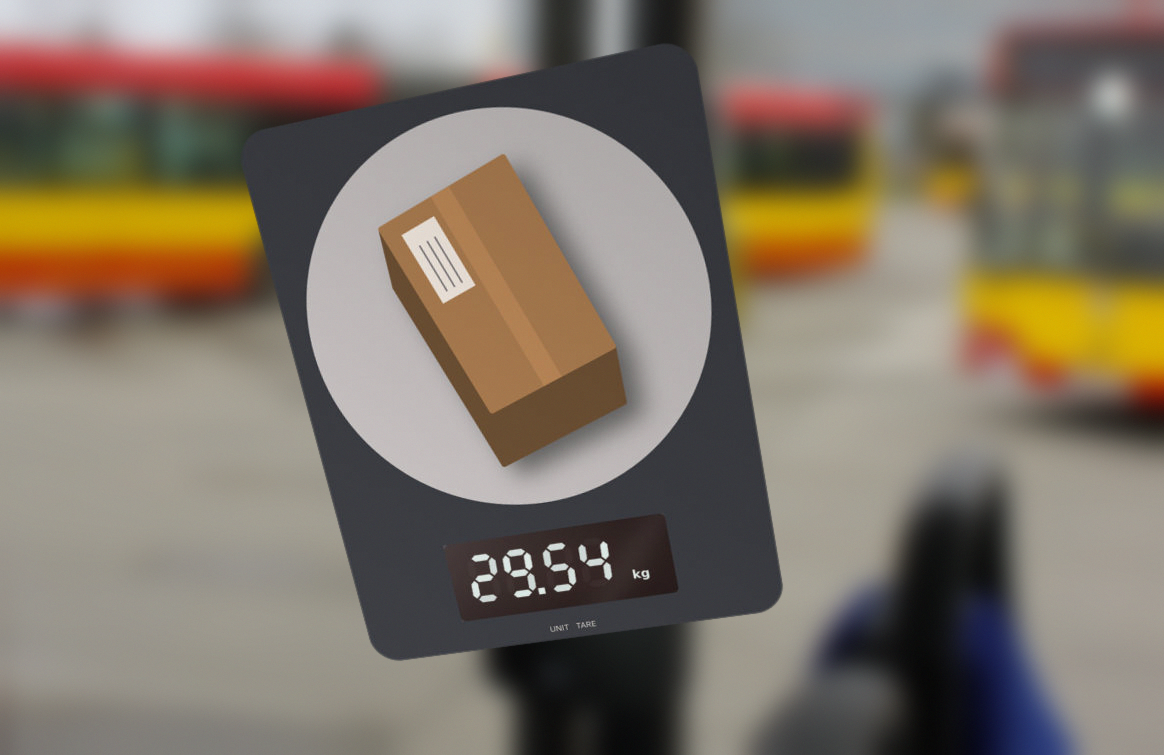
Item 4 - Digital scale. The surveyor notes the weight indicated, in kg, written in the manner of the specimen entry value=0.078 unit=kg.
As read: value=29.54 unit=kg
